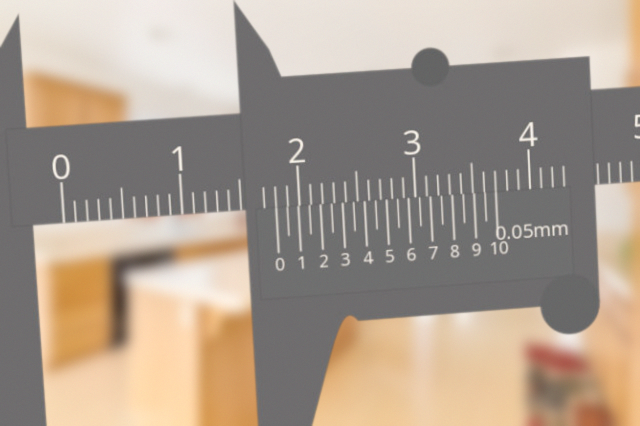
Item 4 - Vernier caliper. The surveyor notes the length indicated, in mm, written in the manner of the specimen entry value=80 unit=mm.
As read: value=18.0 unit=mm
